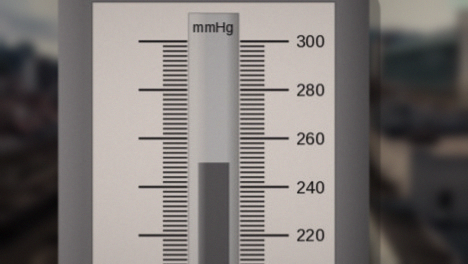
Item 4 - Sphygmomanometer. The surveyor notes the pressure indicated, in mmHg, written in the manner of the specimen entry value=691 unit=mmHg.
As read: value=250 unit=mmHg
